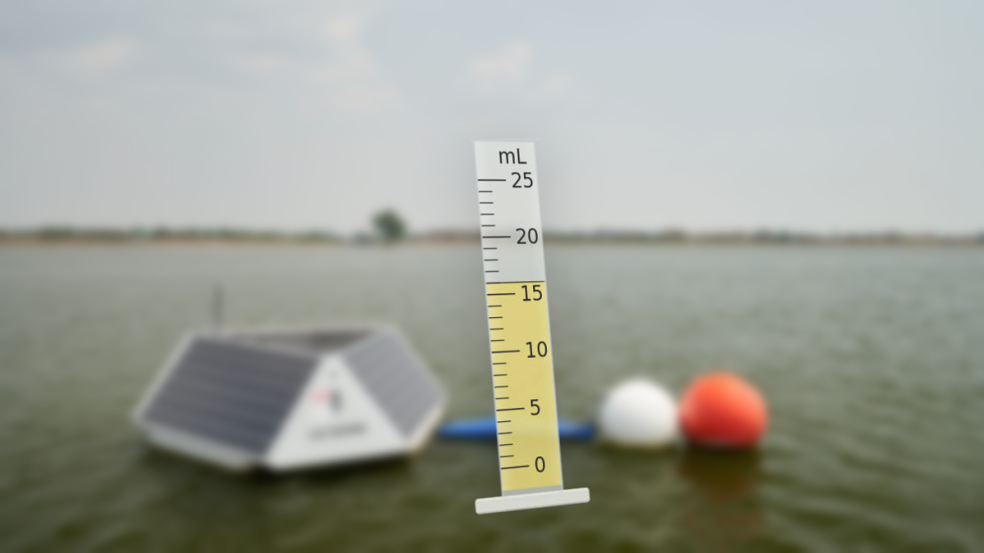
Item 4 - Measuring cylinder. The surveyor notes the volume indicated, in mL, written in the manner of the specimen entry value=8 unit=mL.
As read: value=16 unit=mL
